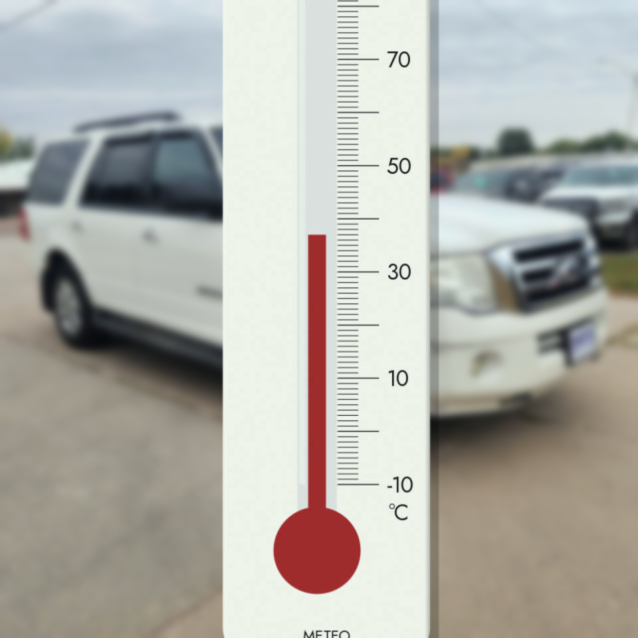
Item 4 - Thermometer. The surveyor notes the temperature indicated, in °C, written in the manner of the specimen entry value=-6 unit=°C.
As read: value=37 unit=°C
